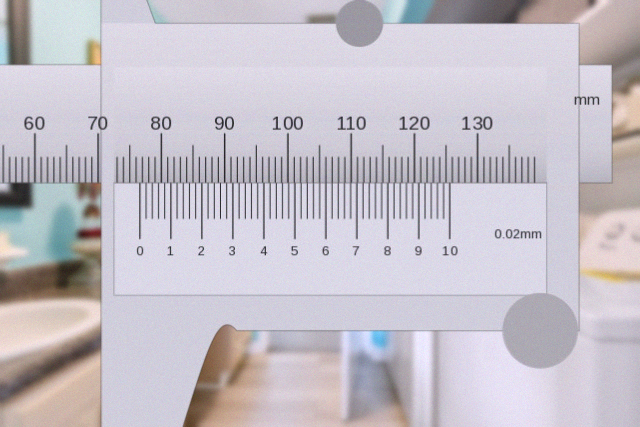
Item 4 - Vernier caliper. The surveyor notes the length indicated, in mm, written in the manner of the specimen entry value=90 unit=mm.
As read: value=76.6 unit=mm
